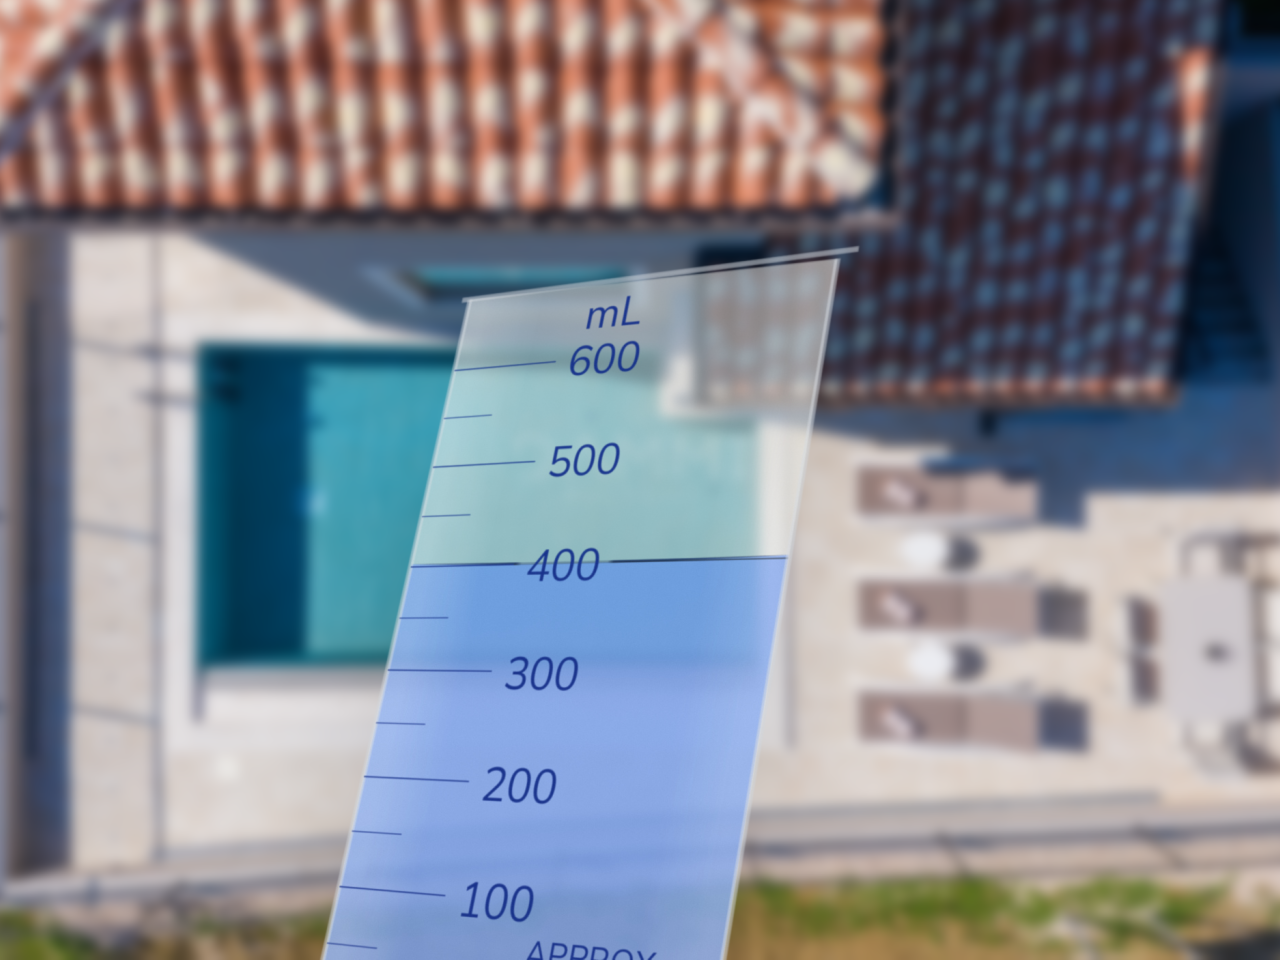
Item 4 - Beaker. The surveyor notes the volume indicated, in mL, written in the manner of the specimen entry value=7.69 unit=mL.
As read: value=400 unit=mL
